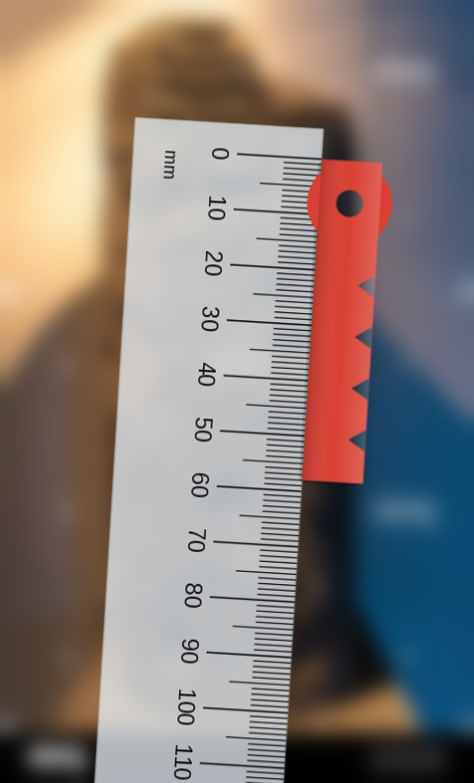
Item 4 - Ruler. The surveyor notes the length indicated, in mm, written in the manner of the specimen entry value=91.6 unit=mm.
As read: value=58 unit=mm
